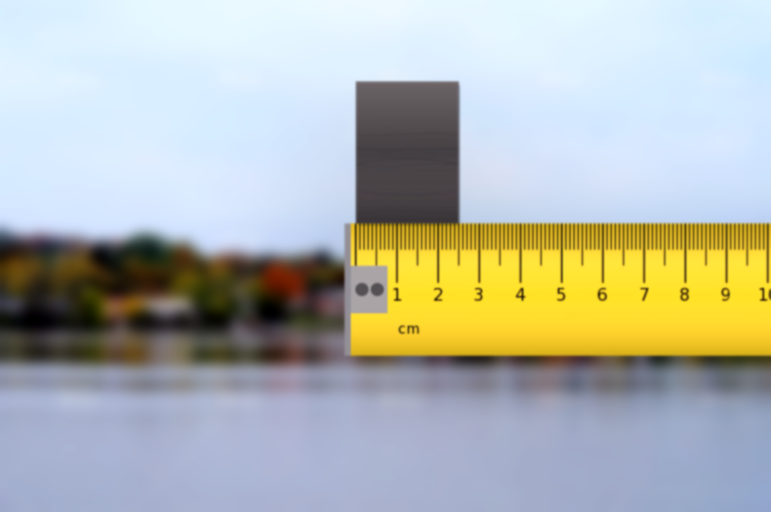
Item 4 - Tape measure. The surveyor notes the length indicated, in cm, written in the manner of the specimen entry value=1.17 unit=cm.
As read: value=2.5 unit=cm
